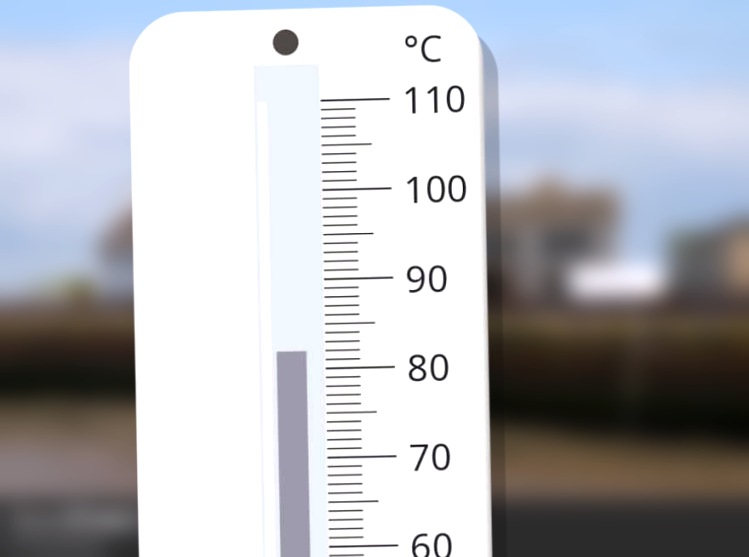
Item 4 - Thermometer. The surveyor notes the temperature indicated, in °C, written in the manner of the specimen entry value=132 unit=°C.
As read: value=82 unit=°C
